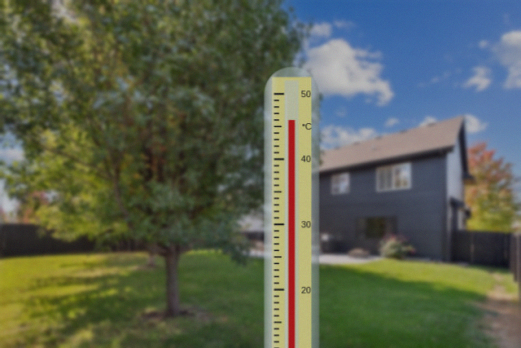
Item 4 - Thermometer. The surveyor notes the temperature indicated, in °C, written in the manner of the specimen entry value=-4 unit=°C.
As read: value=46 unit=°C
